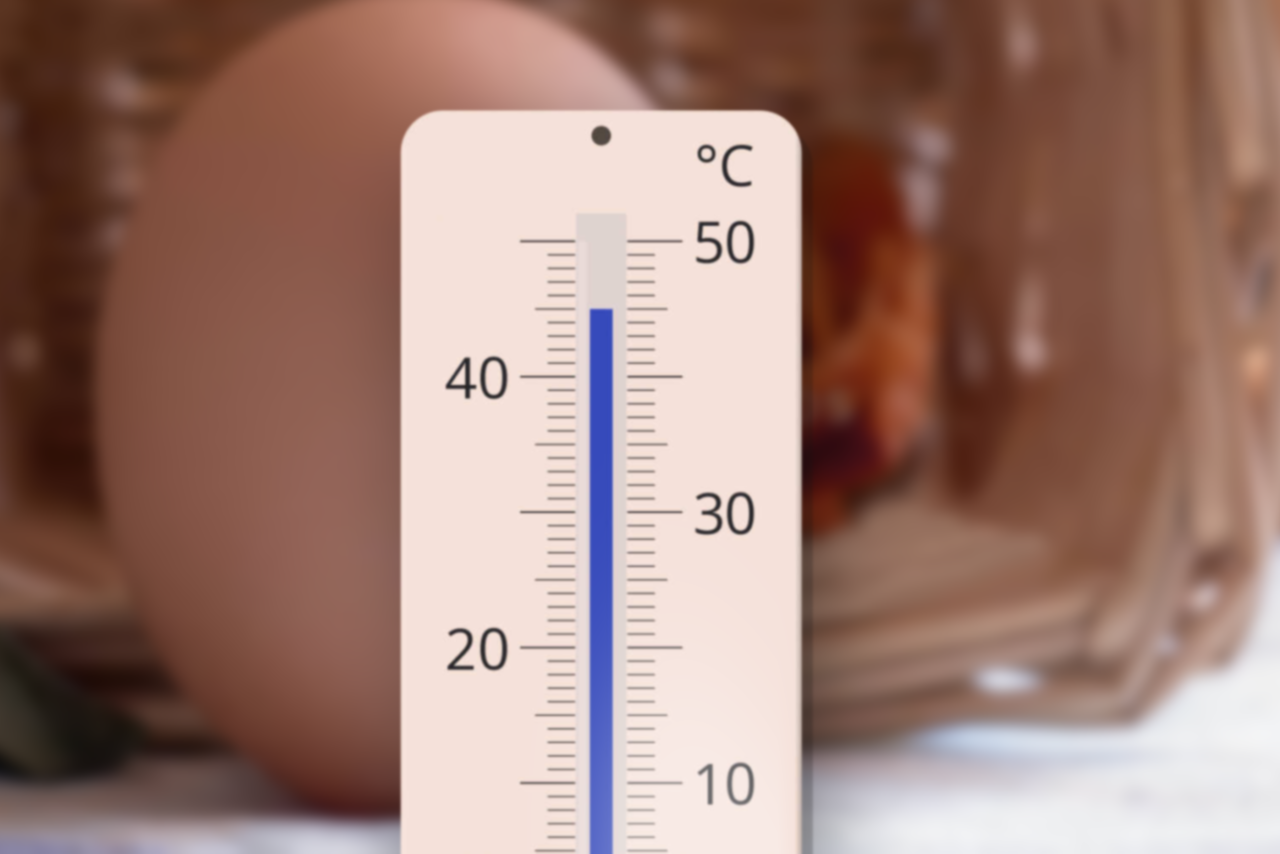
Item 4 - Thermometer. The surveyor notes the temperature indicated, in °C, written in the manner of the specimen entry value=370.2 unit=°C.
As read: value=45 unit=°C
